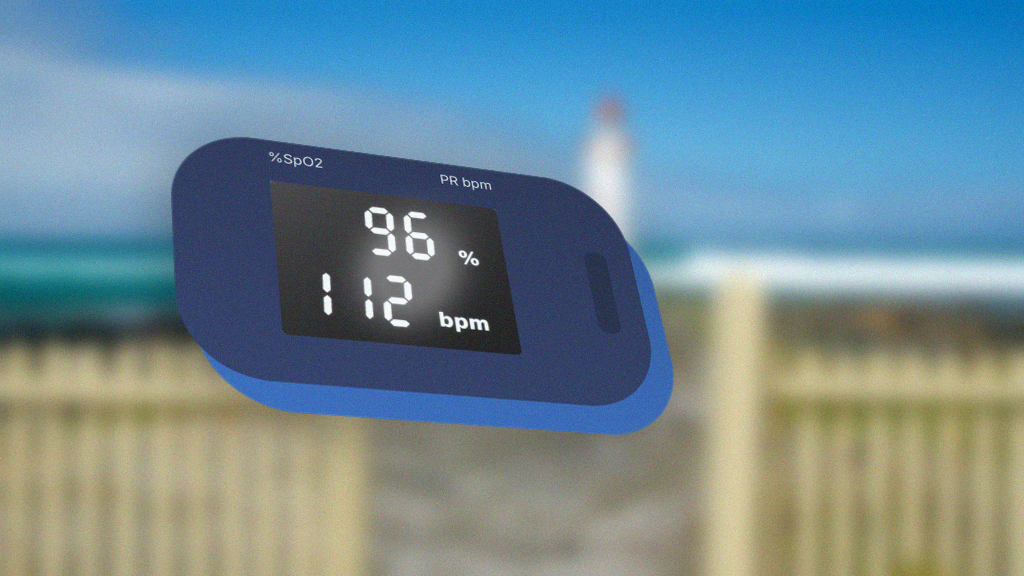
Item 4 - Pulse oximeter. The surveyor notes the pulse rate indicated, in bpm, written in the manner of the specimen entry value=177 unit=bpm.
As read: value=112 unit=bpm
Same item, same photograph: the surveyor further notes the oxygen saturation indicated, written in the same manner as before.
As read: value=96 unit=%
